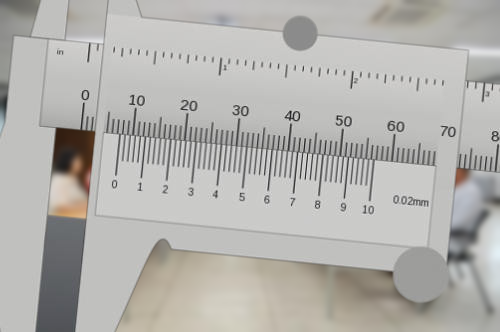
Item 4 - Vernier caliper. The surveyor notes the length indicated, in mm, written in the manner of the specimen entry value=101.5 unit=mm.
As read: value=7.5 unit=mm
